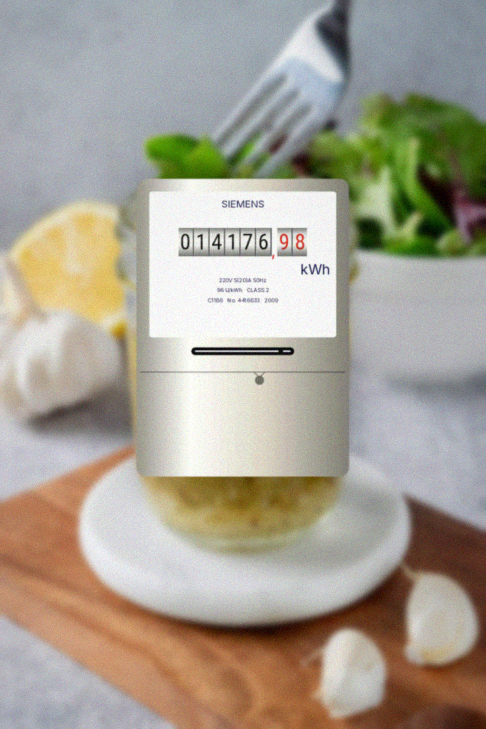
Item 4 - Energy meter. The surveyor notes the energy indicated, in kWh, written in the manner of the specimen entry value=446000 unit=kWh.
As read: value=14176.98 unit=kWh
